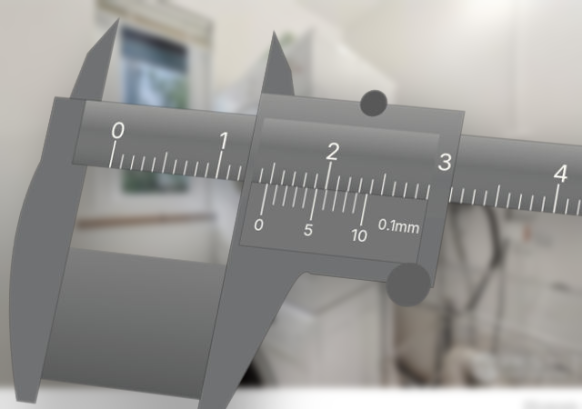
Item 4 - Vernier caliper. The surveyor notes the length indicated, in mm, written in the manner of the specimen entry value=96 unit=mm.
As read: value=14.7 unit=mm
